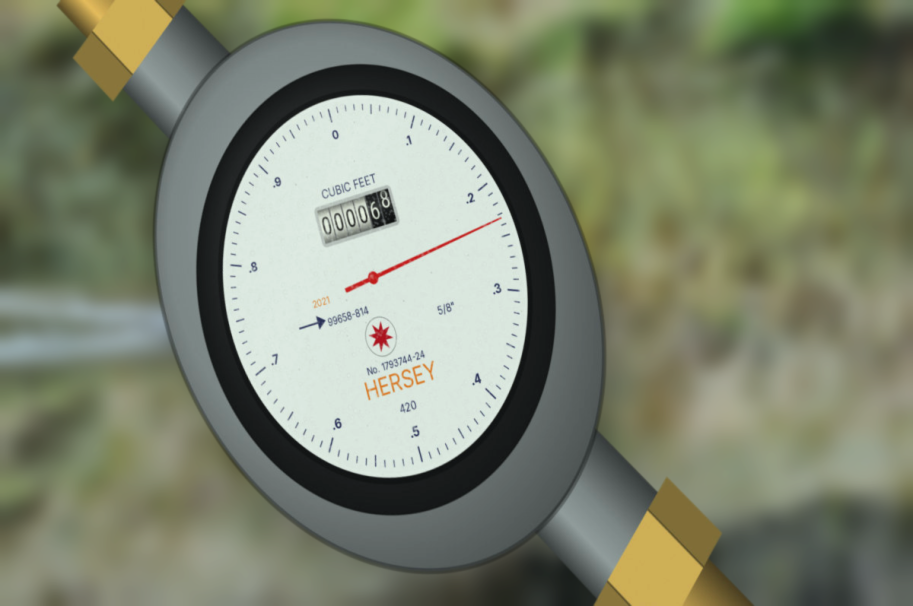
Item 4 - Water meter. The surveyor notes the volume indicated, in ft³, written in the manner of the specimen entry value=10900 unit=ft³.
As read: value=68.23 unit=ft³
